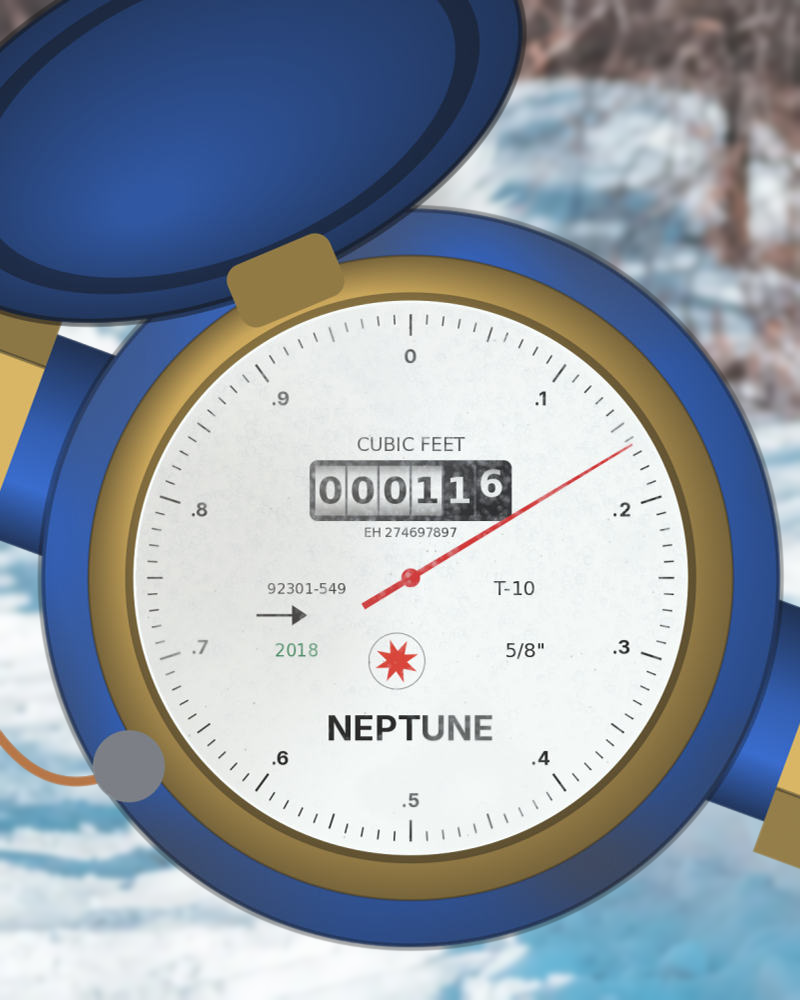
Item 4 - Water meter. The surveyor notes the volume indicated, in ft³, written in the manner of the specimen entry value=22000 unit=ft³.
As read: value=116.16 unit=ft³
